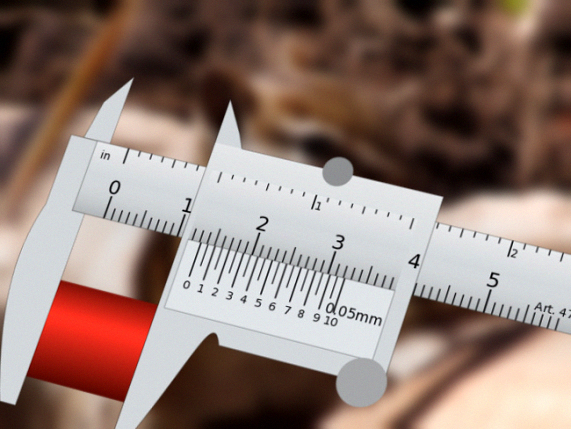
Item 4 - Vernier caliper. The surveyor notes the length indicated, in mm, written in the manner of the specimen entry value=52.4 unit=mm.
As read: value=13.2 unit=mm
